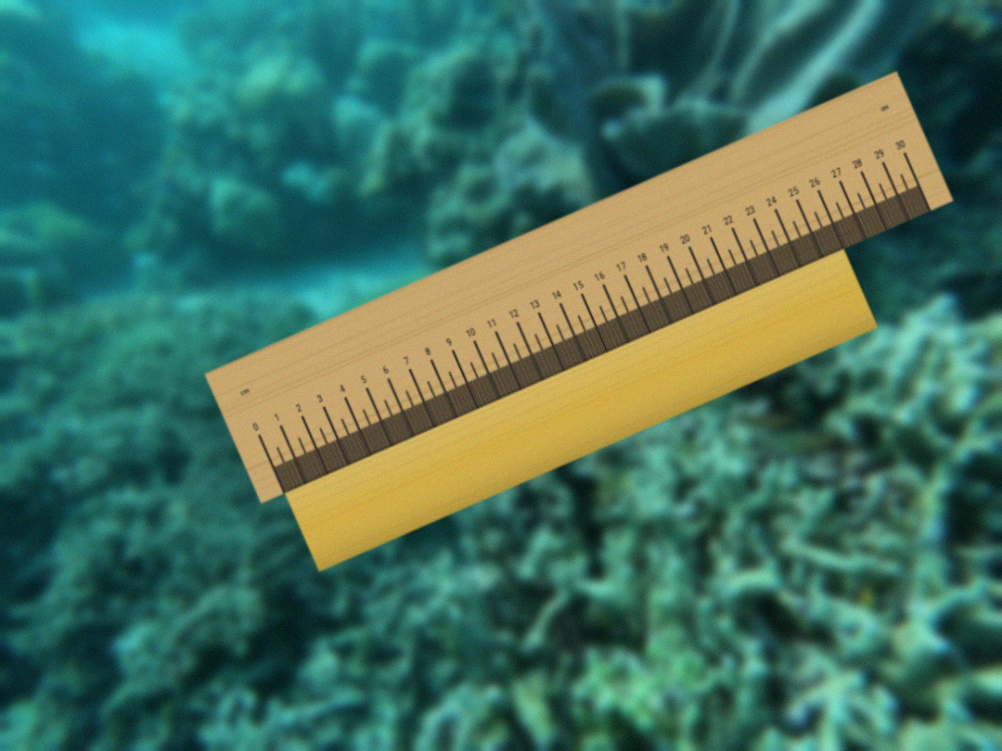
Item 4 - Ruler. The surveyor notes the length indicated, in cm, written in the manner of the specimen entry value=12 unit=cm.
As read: value=26 unit=cm
